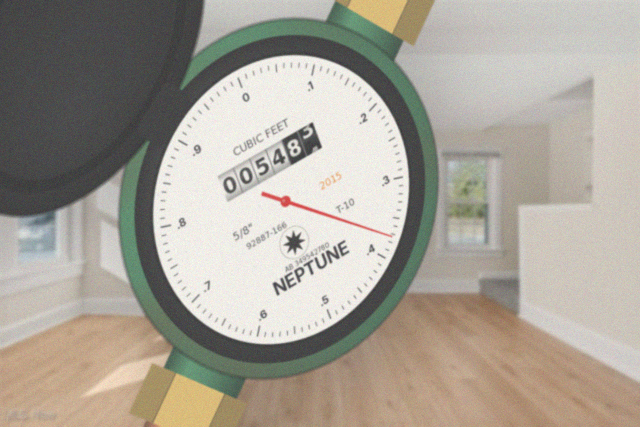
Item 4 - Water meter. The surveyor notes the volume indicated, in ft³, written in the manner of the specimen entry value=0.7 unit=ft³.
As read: value=5483.37 unit=ft³
